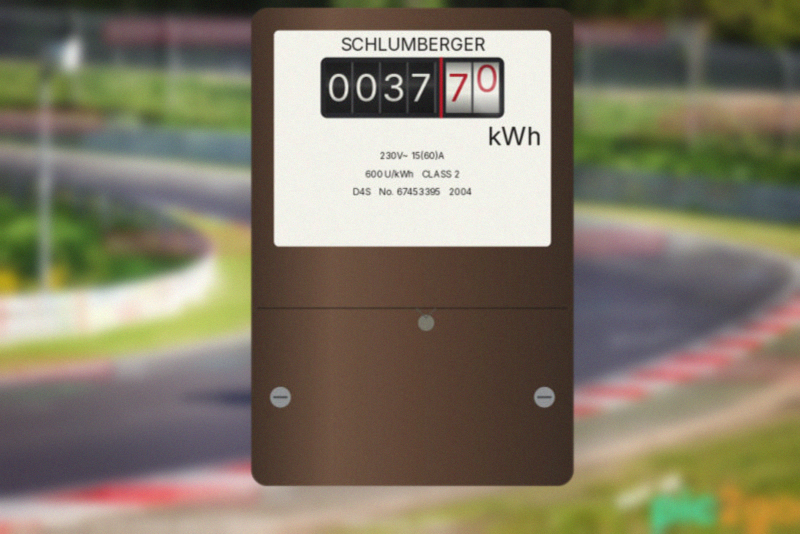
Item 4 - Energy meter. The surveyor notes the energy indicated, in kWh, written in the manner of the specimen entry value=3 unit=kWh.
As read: value=37.70 unit=kWh
